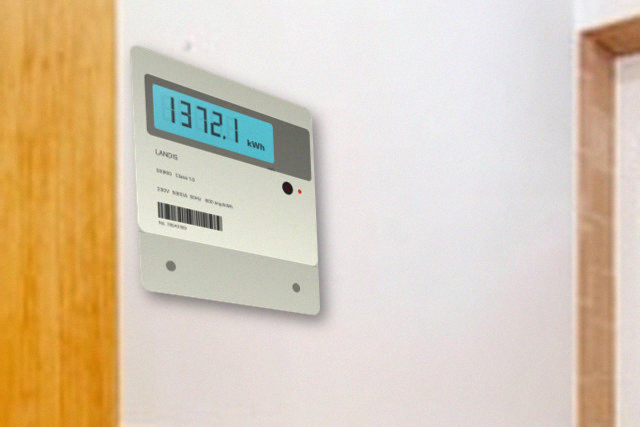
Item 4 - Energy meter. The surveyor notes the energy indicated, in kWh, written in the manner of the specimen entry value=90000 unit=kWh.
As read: value=1372.1 unit=kWh
